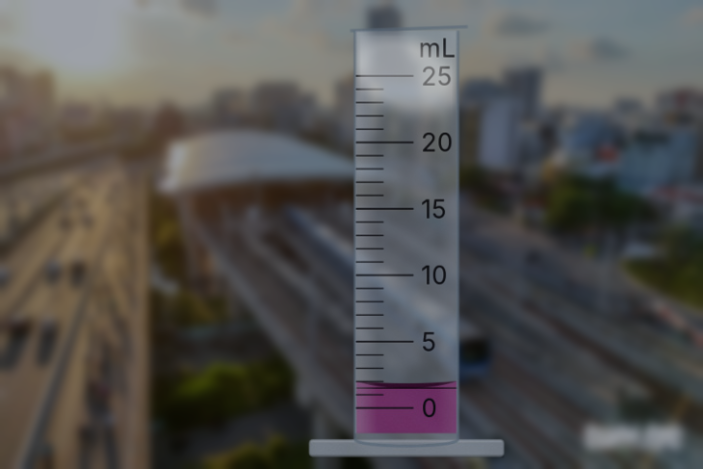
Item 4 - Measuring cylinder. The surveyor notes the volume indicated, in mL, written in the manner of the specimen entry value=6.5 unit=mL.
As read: value=1.5 unit=mL
